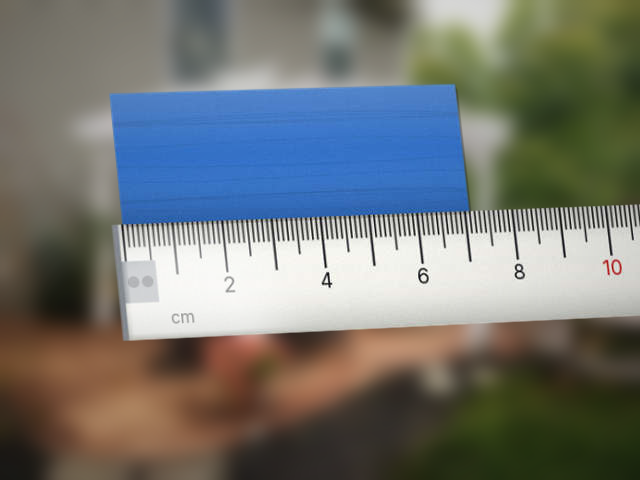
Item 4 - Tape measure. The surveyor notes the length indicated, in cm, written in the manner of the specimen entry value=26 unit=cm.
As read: value=7.1 unit=cm
